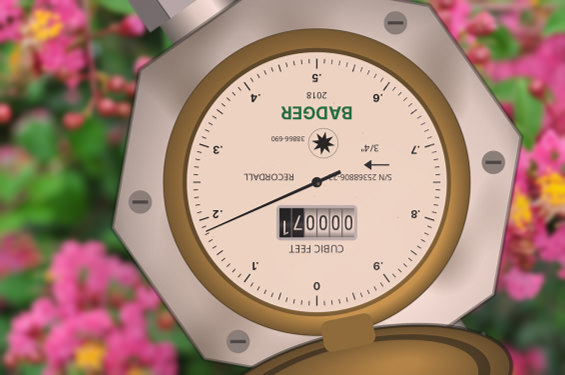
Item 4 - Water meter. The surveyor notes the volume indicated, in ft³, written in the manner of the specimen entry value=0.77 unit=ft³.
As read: value=71.18 unit=ft³
